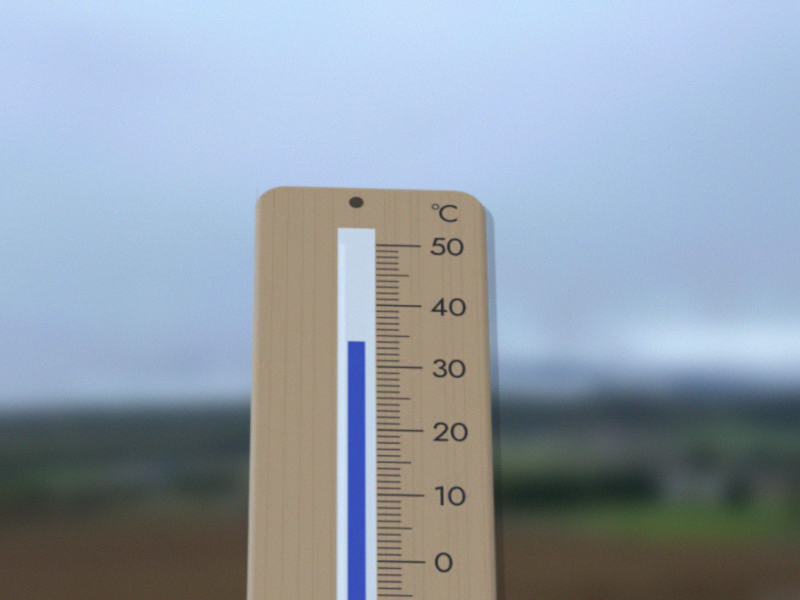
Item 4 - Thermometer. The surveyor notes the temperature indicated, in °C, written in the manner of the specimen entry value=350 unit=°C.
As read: value=34 unit=°C
